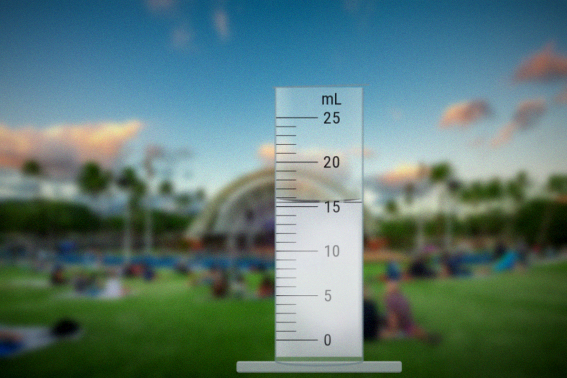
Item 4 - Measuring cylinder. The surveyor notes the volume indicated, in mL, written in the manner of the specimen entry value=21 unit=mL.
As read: value=15.5 unit=mL
